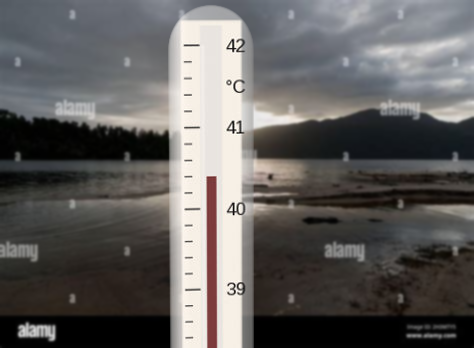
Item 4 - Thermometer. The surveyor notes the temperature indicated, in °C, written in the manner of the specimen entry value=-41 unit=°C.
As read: value=40.4 unit=°C
